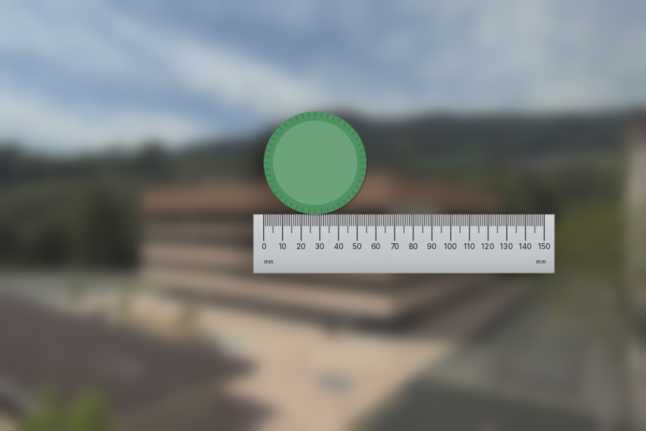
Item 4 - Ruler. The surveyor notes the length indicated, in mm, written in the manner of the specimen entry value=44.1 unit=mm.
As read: value=55 unit=mm
